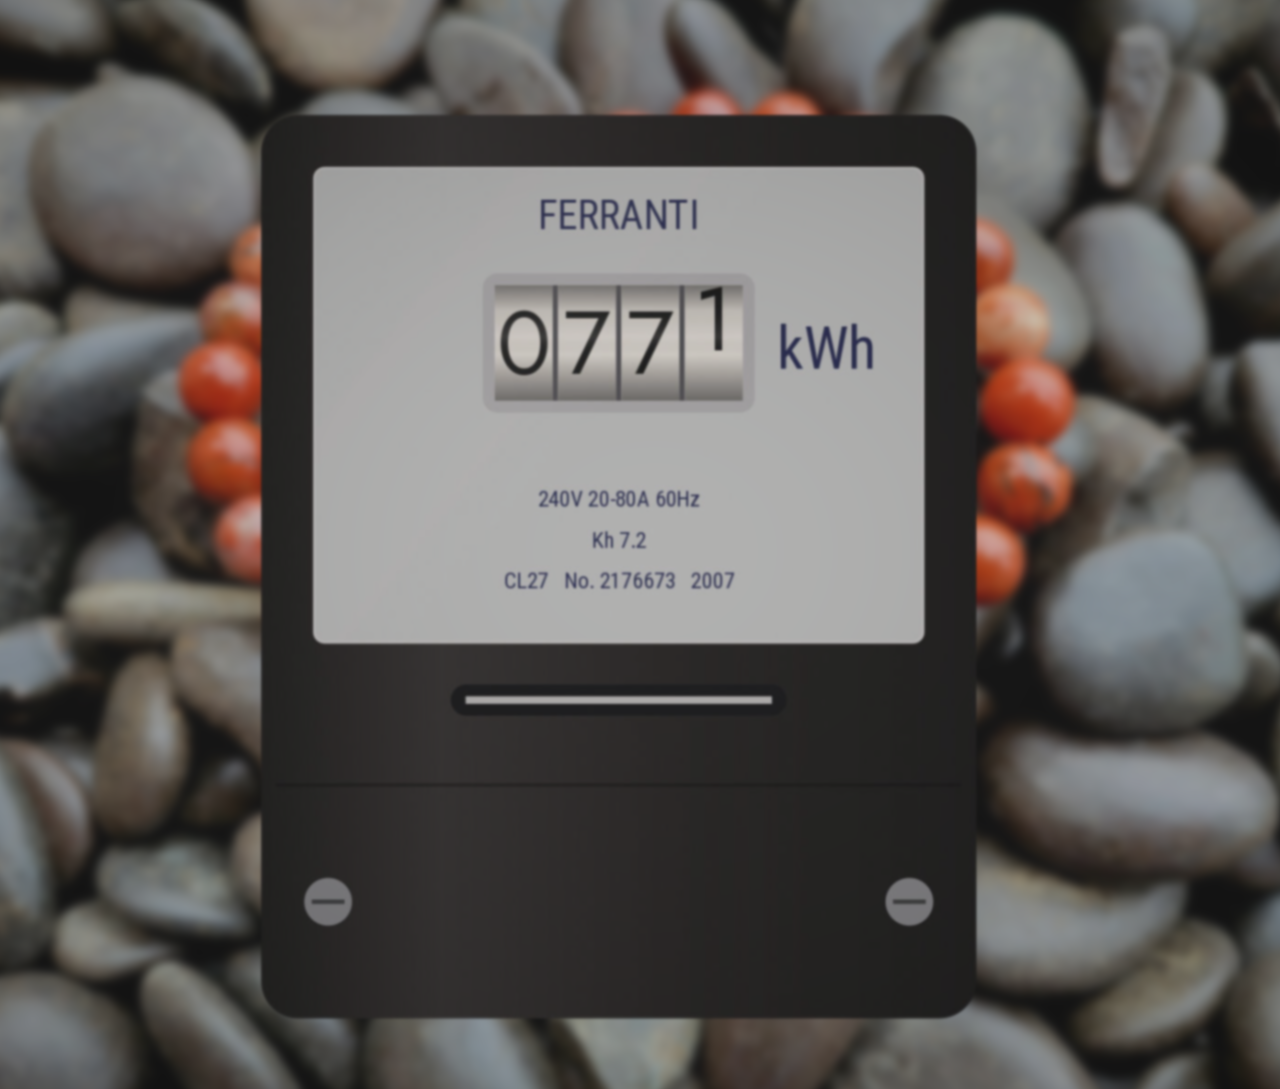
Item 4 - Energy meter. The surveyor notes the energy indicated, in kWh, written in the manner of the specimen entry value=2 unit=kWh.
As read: value=771 unit=kWh
